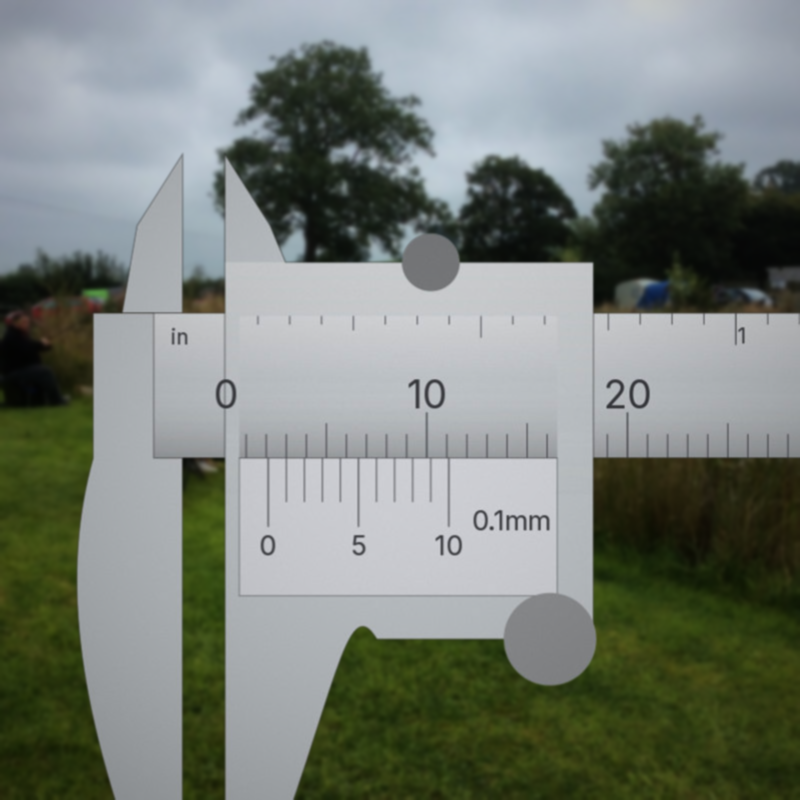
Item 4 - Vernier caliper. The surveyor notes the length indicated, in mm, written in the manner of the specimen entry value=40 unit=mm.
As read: value=2.1 unit=mm
